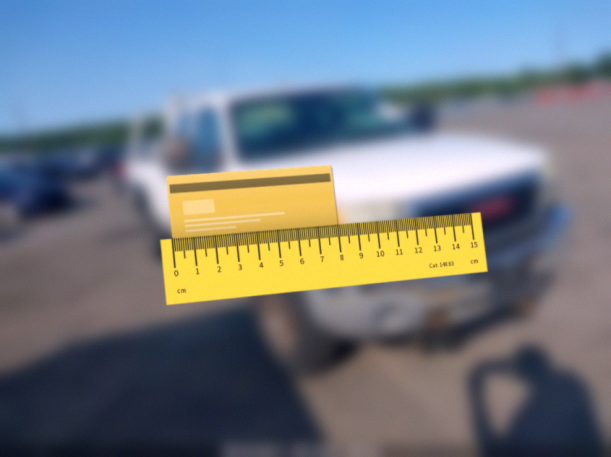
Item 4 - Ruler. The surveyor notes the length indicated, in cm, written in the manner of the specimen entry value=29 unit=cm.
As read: value=8 unit=cm
